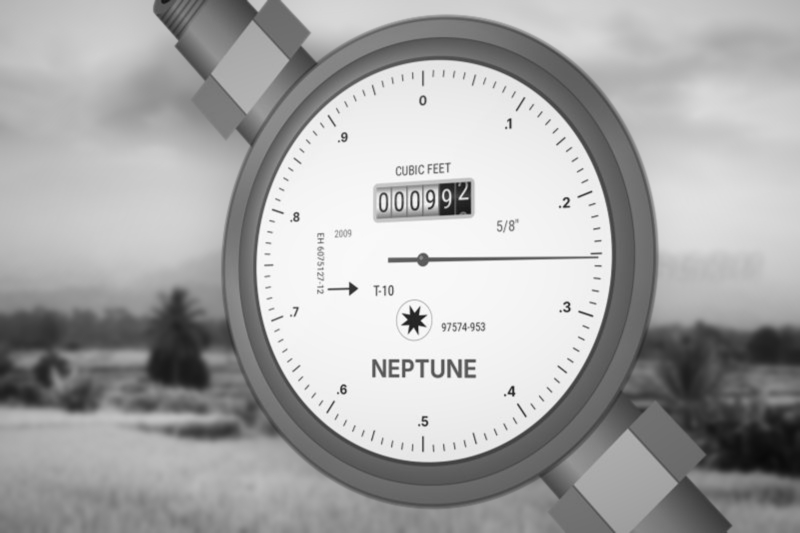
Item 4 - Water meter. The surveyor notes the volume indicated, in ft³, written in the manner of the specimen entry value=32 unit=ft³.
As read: value=992.25 unit=ft³
